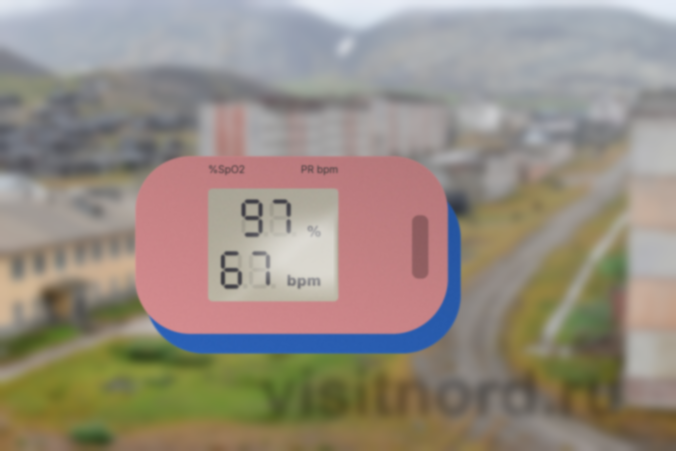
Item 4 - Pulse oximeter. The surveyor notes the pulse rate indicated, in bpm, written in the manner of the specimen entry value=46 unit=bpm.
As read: value=67 unit=bpm
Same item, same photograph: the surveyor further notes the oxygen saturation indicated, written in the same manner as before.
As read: value=97 unit=%
